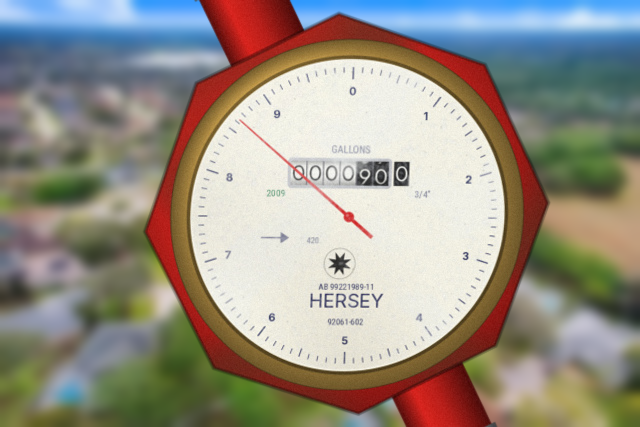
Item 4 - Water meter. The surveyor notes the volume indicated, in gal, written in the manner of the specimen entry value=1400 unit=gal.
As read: value=898.6 unit=gal
